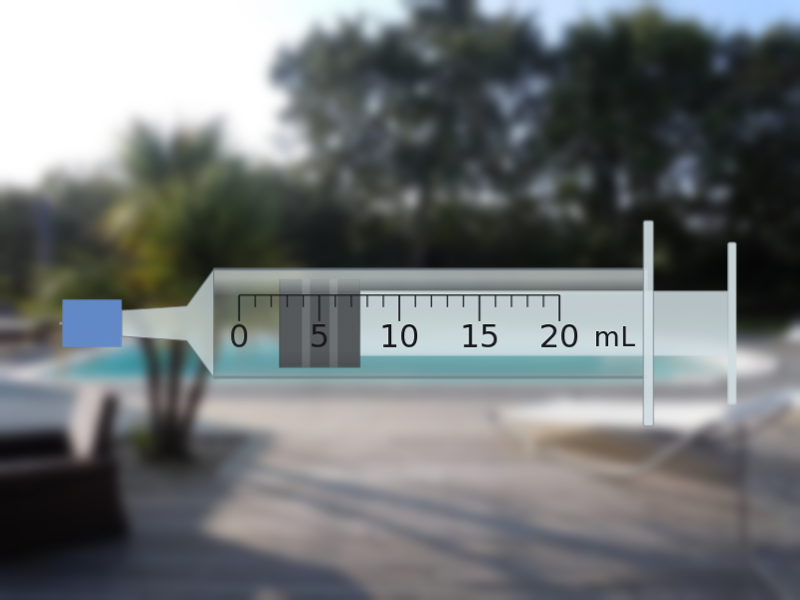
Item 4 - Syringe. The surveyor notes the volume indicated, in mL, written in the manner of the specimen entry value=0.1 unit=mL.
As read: value=2.5 unit=mL
